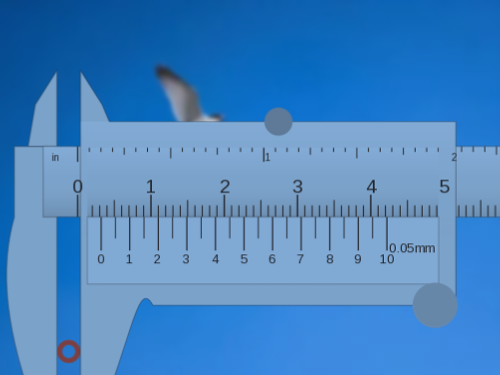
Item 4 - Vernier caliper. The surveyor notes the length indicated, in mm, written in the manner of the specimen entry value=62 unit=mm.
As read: value=3.2 unit=mm
